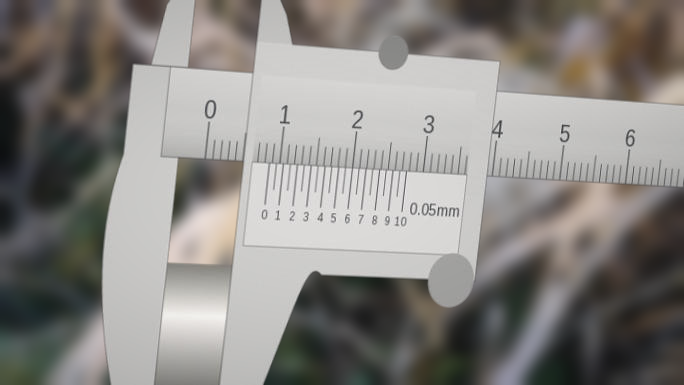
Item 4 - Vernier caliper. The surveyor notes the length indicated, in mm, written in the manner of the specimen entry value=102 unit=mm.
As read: value=8.6 unit=mm
